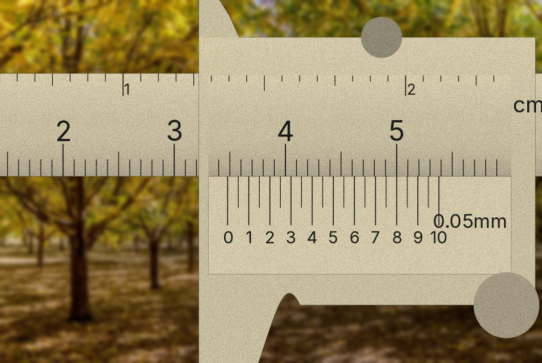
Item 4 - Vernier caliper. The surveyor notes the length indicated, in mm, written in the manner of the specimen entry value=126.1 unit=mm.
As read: value=34.8 unit=mm
